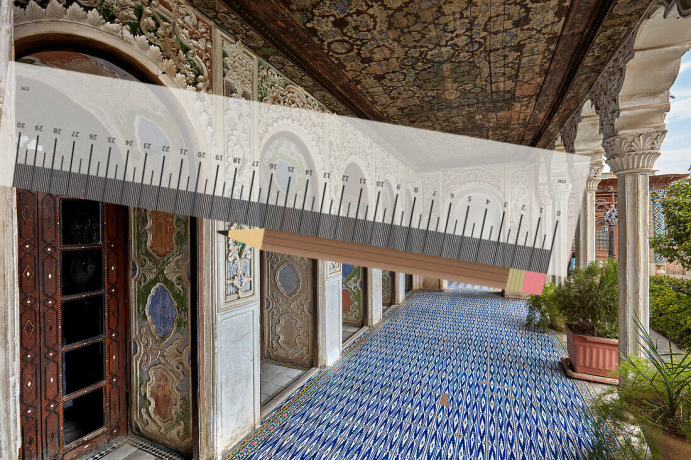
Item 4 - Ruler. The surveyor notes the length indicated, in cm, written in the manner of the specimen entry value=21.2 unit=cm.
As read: value=18.5 unit=cm
